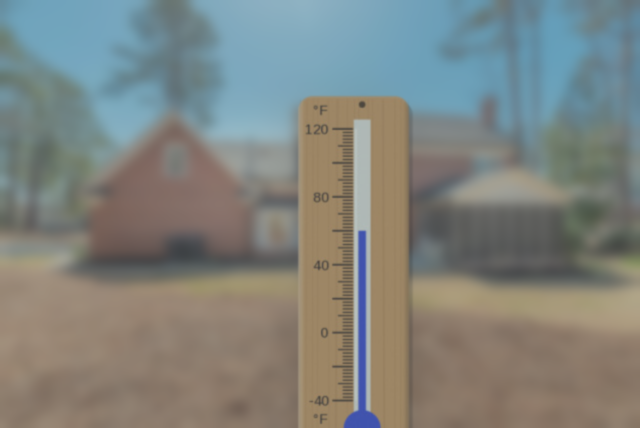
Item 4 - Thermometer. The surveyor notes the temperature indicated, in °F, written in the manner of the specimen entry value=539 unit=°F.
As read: value=60 unit=°F
